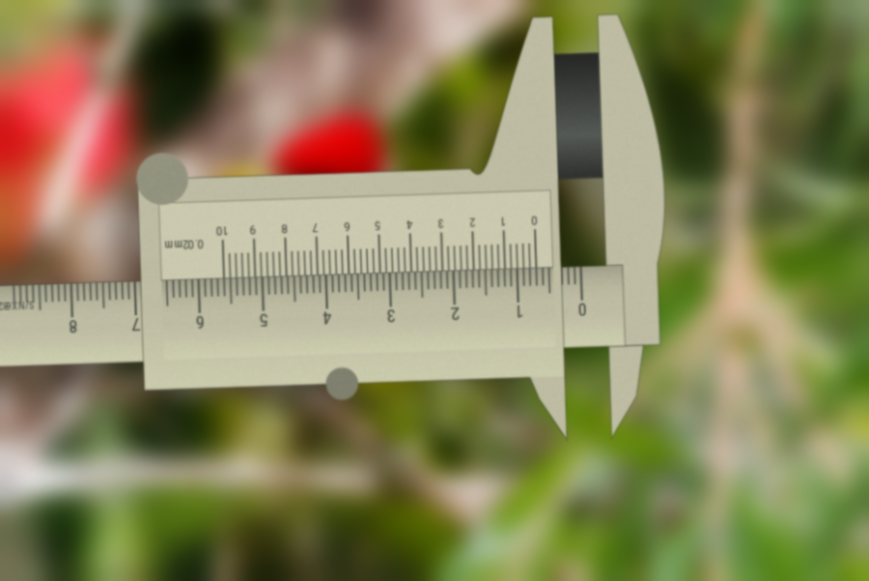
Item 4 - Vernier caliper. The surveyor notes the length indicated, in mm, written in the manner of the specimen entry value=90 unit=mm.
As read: value=7.0 unit=mm
